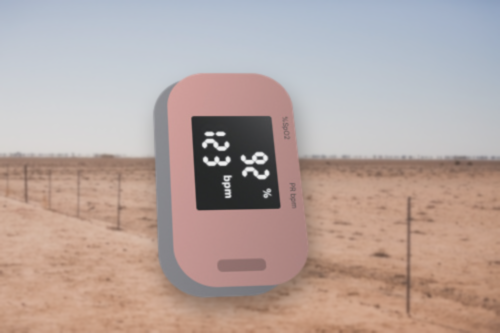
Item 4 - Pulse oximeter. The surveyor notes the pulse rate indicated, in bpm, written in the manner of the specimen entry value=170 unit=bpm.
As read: value=123 unit=bpm
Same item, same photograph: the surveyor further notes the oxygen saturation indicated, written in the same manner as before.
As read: value=92 unit=%
